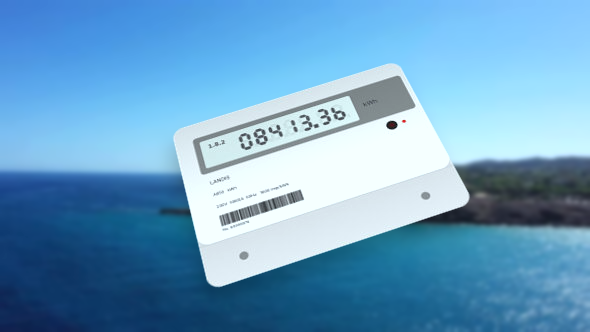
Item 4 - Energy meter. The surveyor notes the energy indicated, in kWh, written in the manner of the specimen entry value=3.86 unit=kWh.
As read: value=8413.36 unit=kWh
